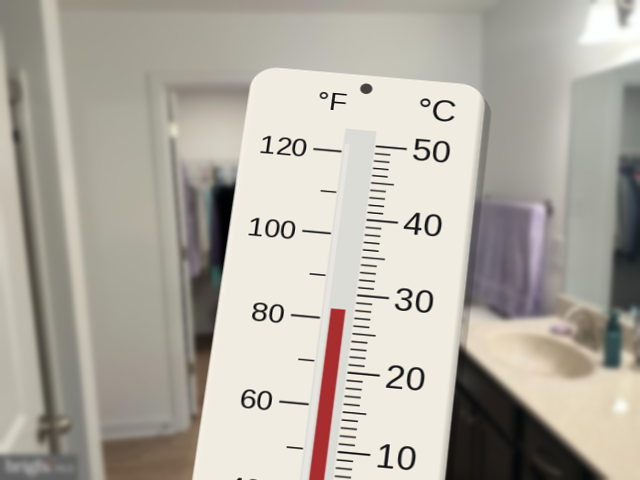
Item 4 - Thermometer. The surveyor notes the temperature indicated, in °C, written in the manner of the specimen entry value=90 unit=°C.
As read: value=28 unit=°C
